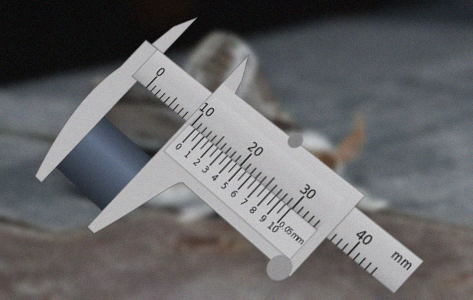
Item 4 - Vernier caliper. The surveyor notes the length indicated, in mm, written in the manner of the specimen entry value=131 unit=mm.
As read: value=10.8 unit=mm
